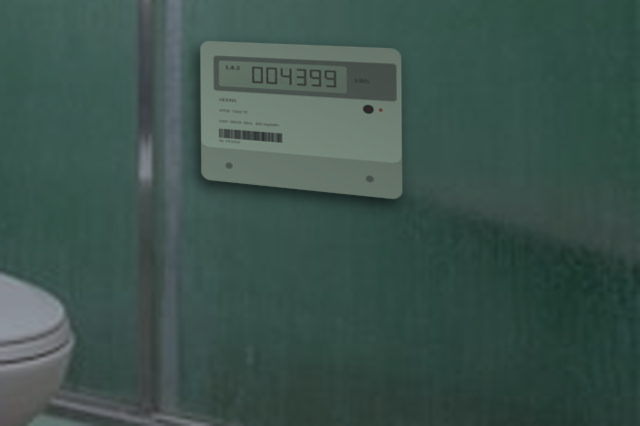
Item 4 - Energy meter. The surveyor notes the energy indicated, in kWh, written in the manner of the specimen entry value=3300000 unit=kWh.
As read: value=4399 unit=kWh
